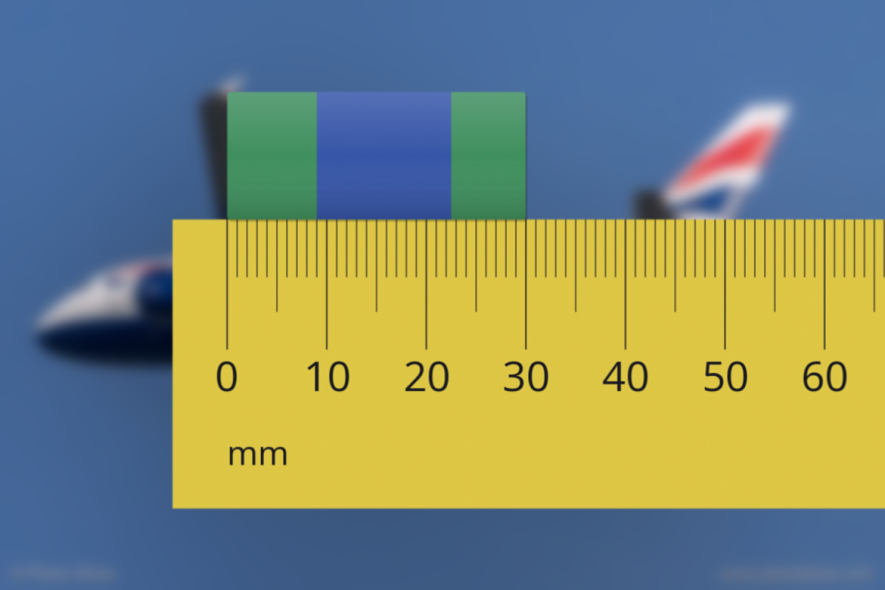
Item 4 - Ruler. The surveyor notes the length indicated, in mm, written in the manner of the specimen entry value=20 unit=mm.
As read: value=30 unit=mm
